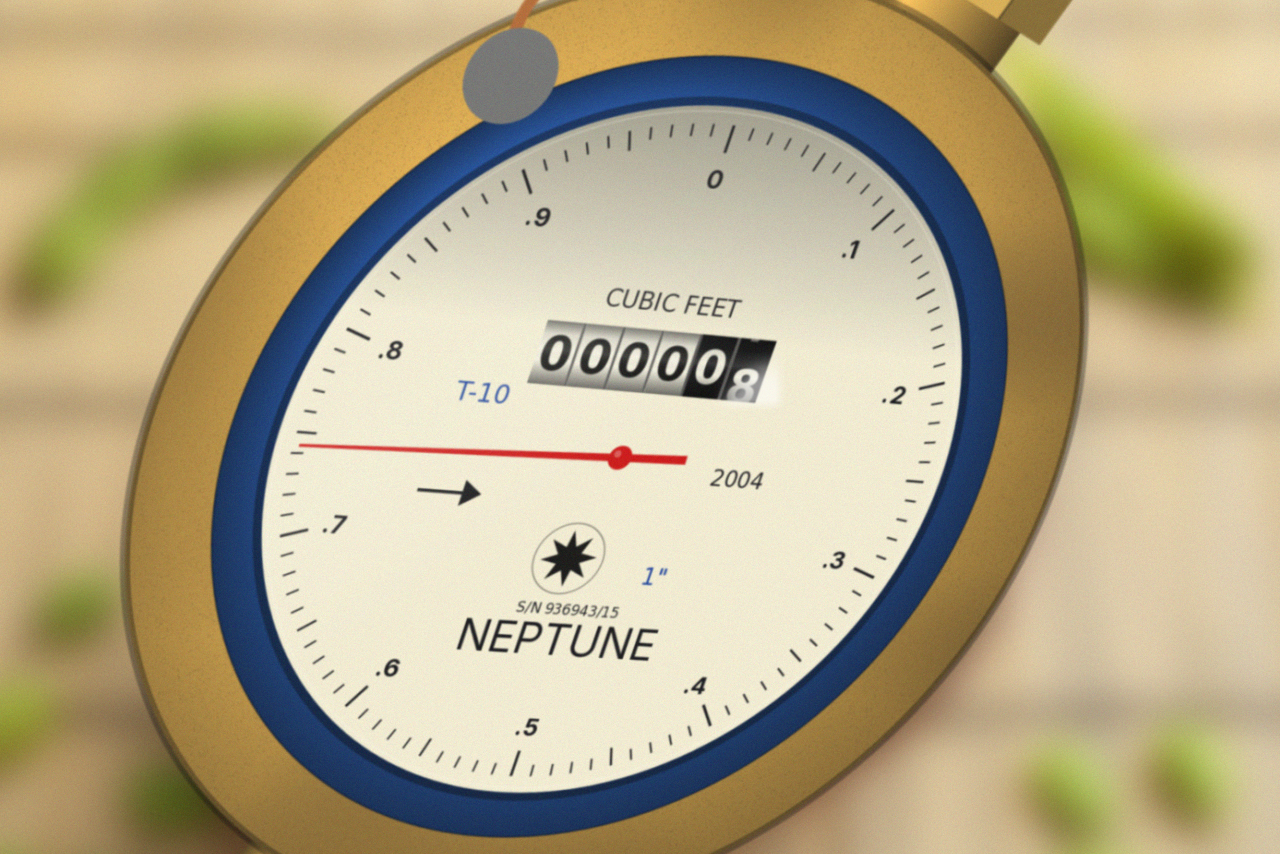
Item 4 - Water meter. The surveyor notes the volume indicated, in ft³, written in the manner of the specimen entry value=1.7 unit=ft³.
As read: value=7.74 unit=ft³
